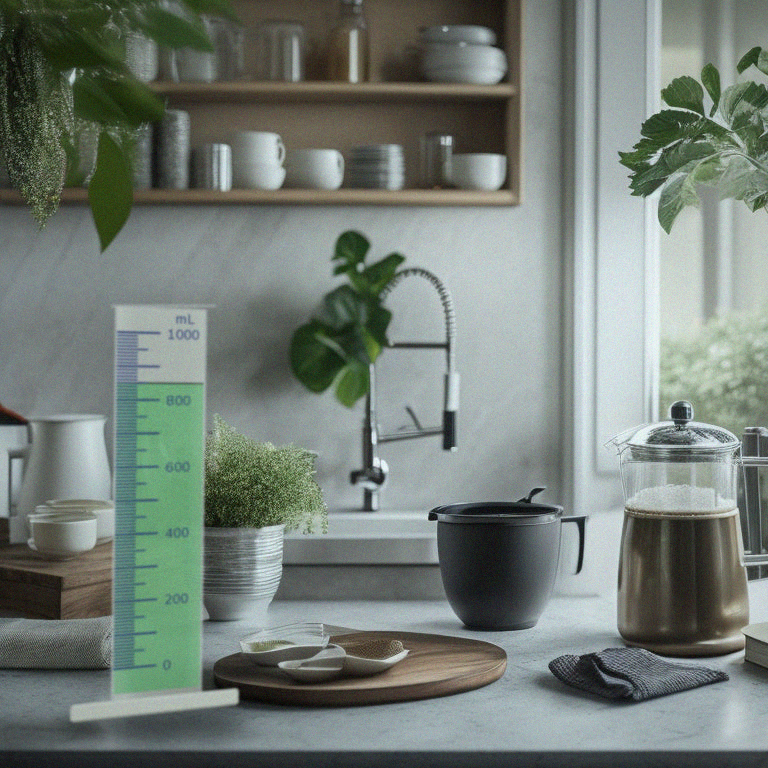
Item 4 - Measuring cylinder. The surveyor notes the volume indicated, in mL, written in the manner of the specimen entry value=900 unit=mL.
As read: value=850 unit=mL
